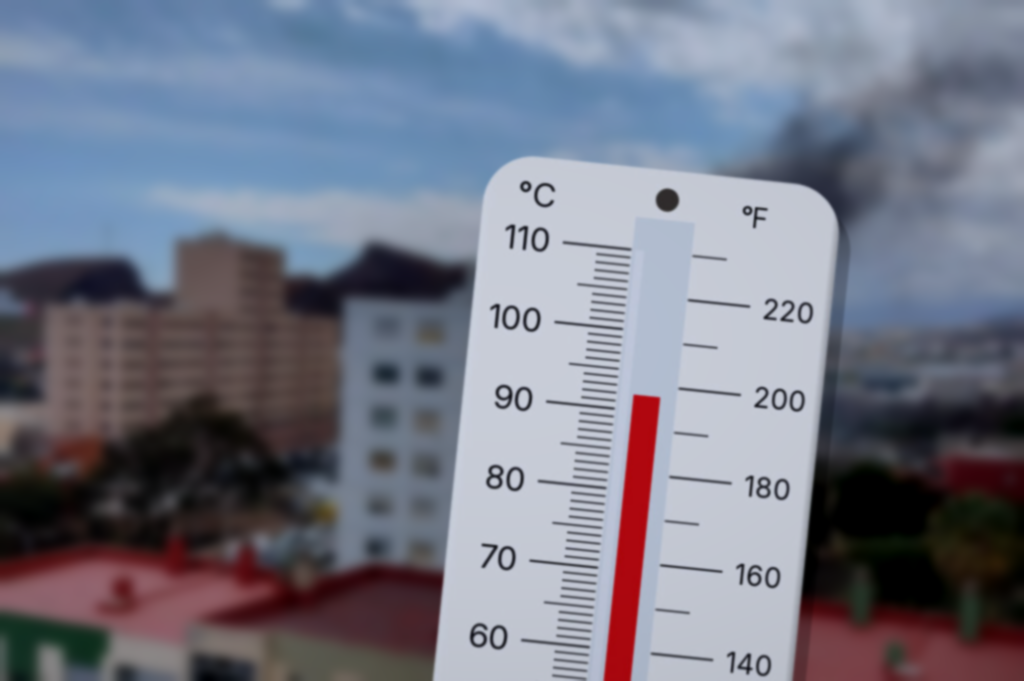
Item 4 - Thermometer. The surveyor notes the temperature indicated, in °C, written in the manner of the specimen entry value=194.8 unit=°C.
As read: value=92 unit=°C
